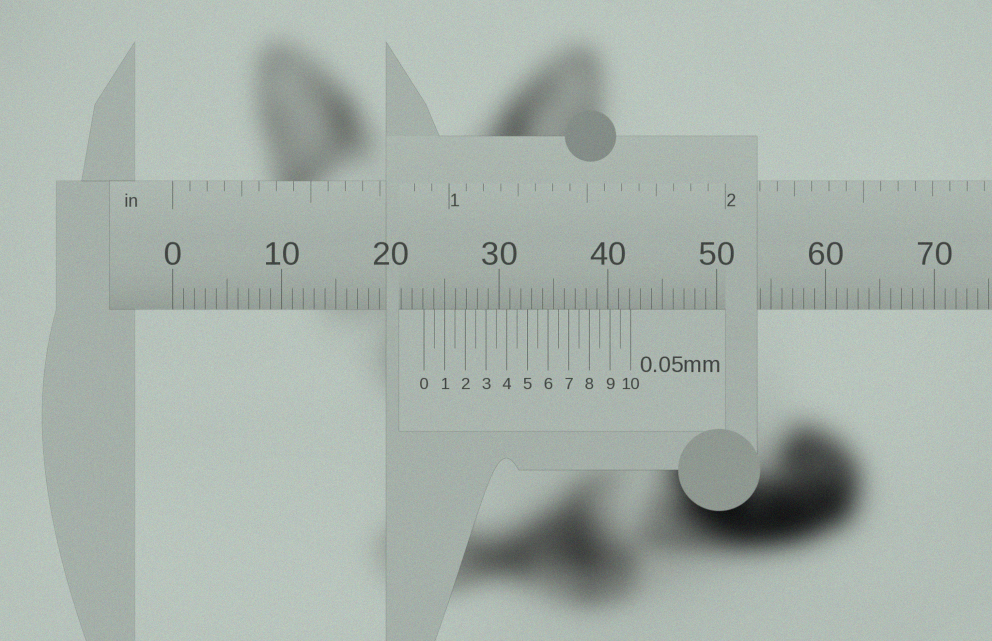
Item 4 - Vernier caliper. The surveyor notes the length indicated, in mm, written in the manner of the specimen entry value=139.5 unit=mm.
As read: value=23.1 unit=mm
